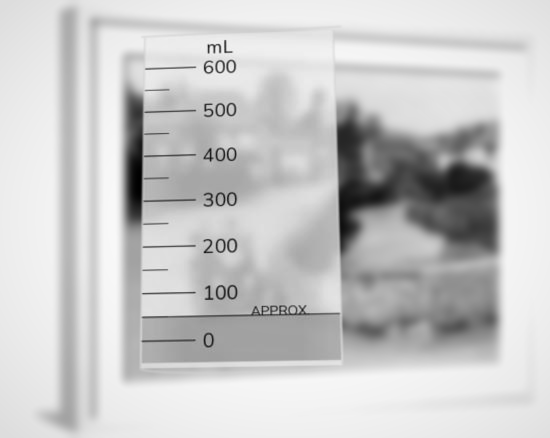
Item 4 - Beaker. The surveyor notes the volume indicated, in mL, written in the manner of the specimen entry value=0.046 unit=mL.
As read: value=50 unit=mL
